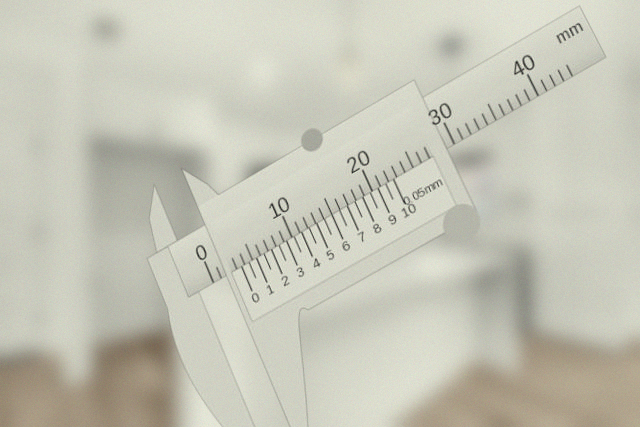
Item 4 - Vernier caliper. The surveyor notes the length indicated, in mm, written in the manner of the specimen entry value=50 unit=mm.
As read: value=3.6 unit=mm
